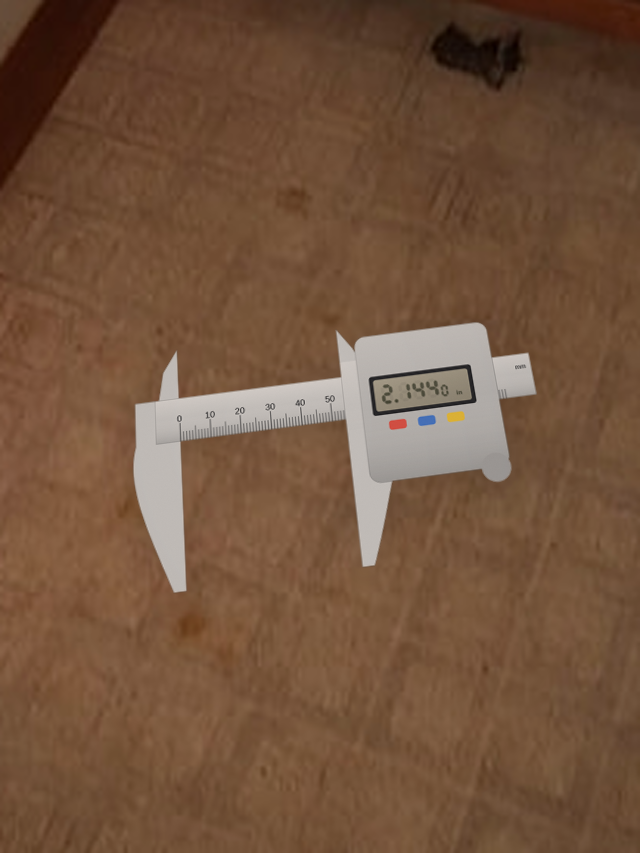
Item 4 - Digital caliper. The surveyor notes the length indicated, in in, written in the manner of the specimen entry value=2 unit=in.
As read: value=2.1440 unit=in
